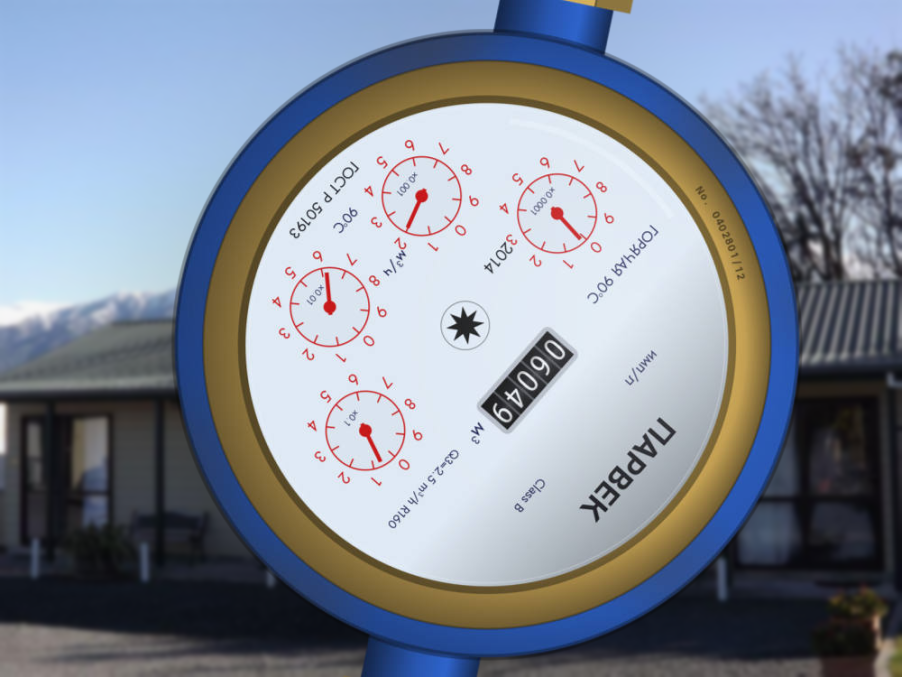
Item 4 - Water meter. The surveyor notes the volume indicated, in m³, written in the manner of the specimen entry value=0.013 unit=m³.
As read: value=6049.0620 unit=m³
